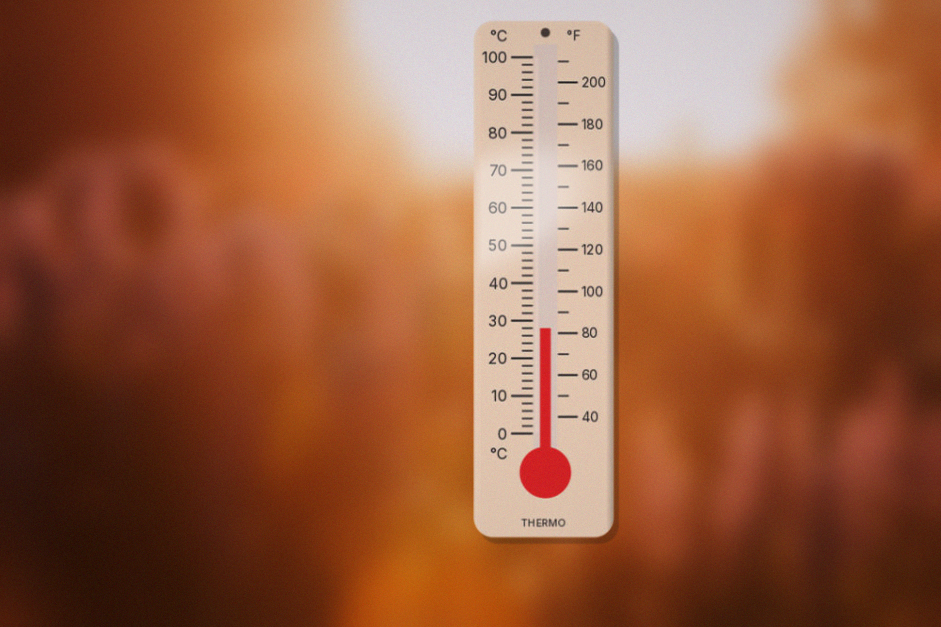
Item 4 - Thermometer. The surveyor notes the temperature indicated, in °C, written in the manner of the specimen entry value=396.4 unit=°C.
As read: value=28 unit=°C
